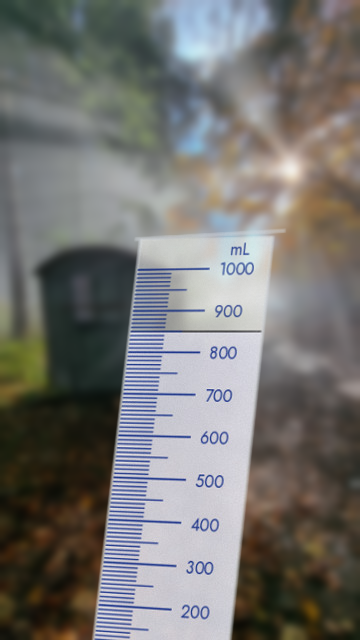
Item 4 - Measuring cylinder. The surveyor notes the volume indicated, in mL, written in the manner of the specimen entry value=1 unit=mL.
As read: value=850 unit=mL
